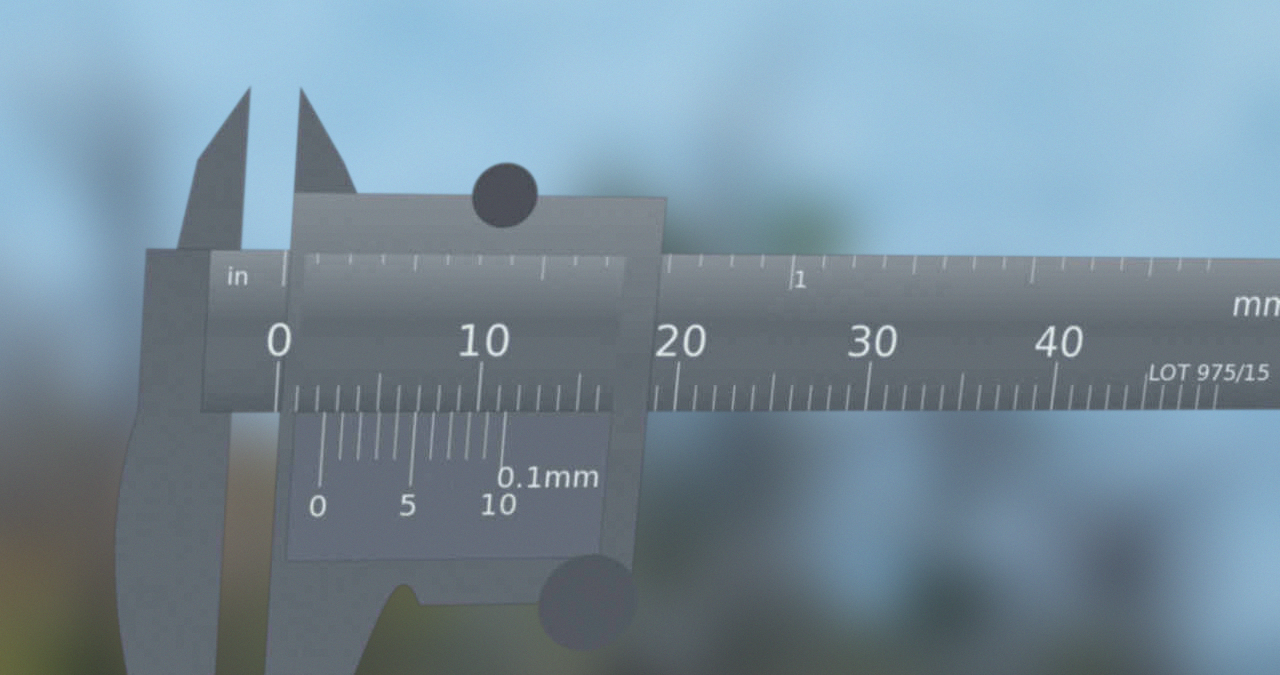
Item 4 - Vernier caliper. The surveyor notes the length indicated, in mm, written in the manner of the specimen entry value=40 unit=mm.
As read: value=2.4 unit=mm
